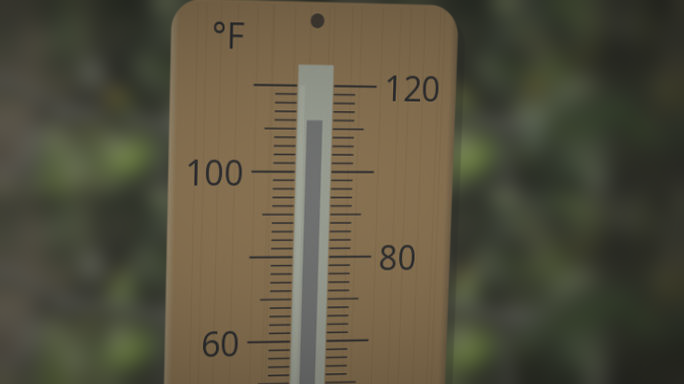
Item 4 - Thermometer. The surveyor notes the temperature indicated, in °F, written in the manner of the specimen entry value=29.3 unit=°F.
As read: value=112 unit=°F
